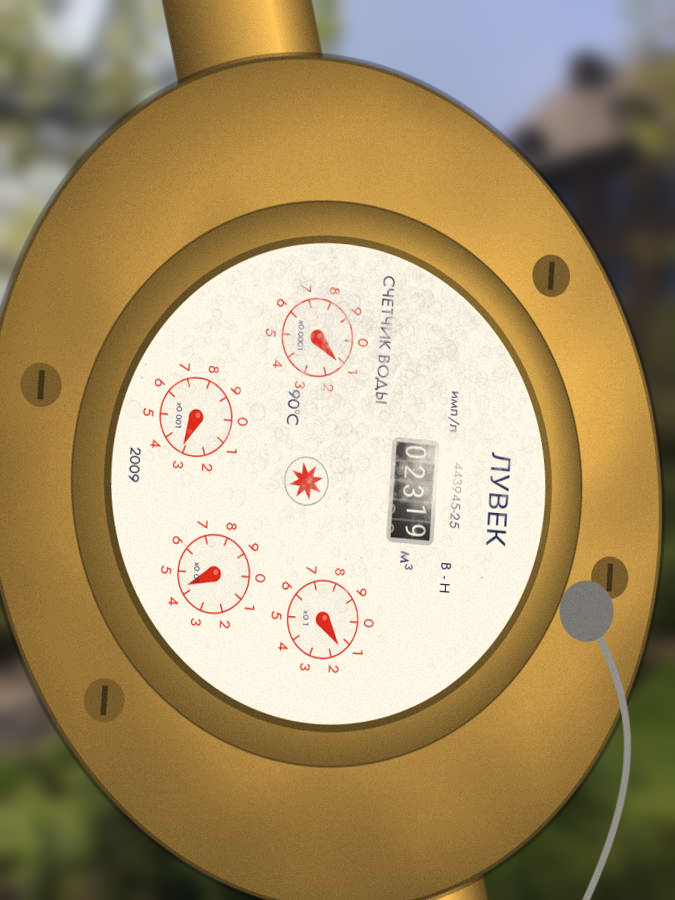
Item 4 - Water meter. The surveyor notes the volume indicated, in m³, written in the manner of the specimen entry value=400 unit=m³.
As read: value=2319.1431 unit=m³
